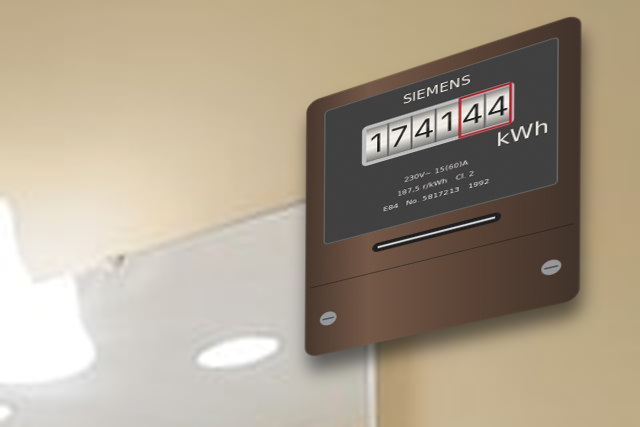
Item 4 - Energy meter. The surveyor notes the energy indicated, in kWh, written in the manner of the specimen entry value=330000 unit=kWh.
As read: value=1741.44 unit=kWh
